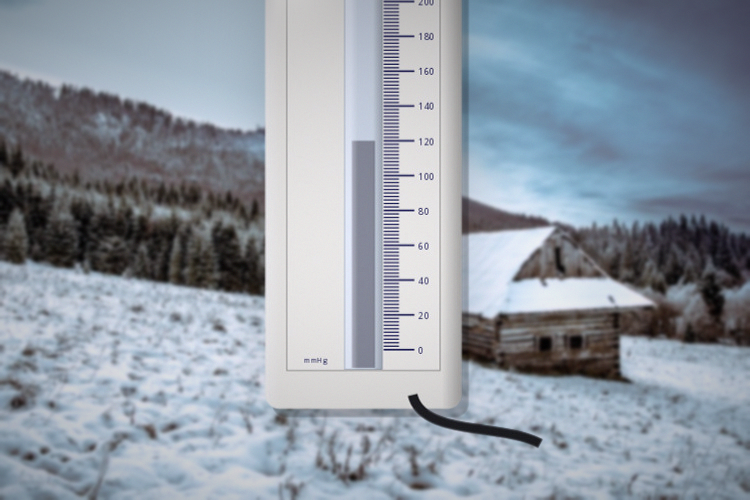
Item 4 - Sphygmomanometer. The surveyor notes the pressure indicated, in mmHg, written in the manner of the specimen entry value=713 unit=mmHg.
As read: value=120 unit=mmHg
